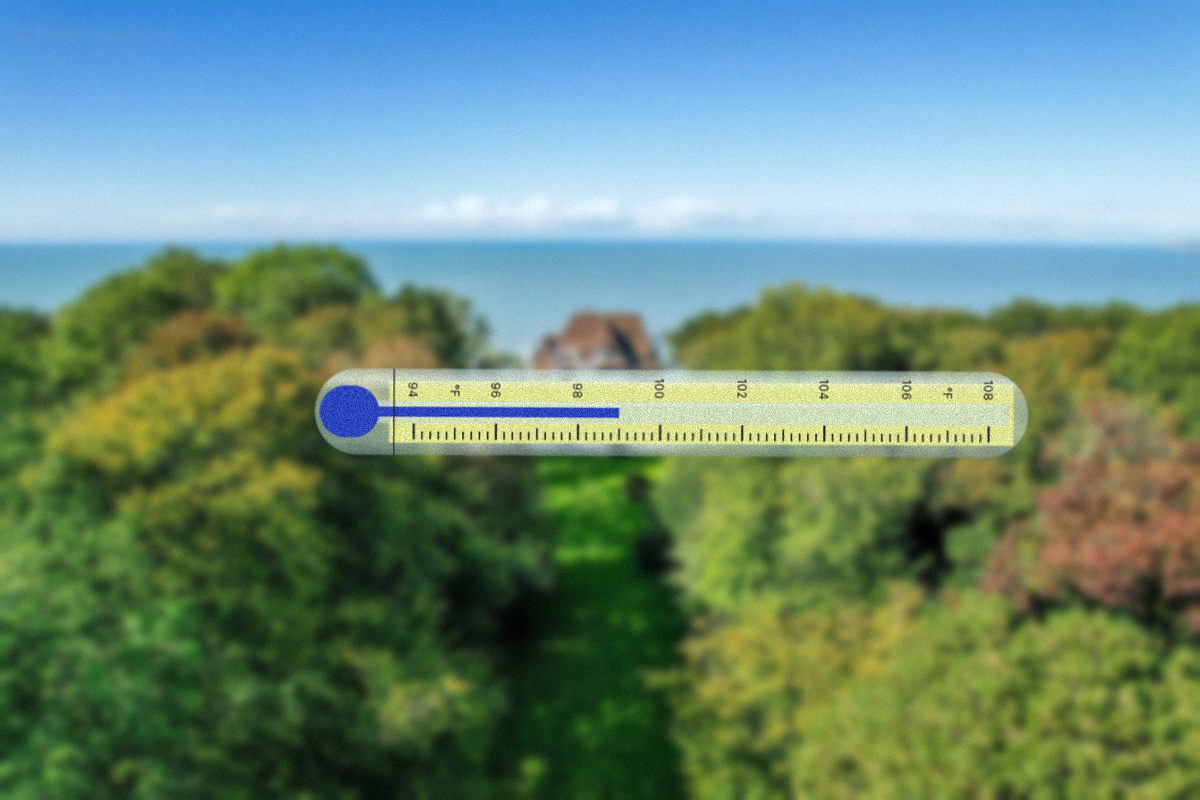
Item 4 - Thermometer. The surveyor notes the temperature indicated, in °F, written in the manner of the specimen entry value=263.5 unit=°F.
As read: value=99 unit=°F
